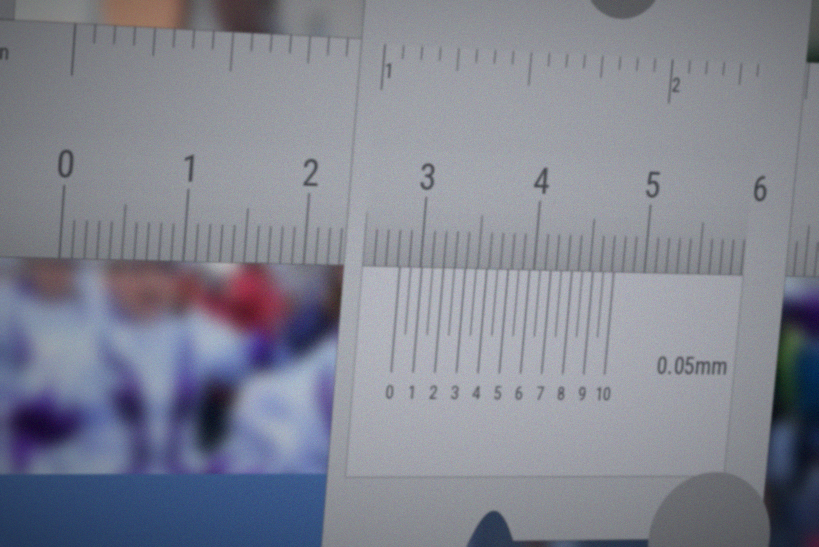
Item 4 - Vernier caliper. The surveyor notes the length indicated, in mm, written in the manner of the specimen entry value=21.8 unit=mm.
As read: value=28.2 unit=mm
